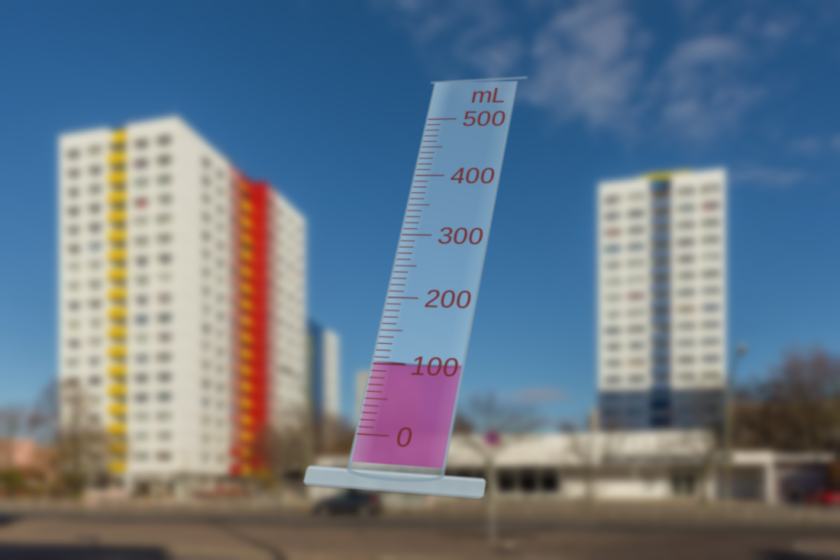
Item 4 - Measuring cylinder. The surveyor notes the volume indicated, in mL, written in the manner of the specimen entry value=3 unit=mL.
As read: value=100 unit=mL
